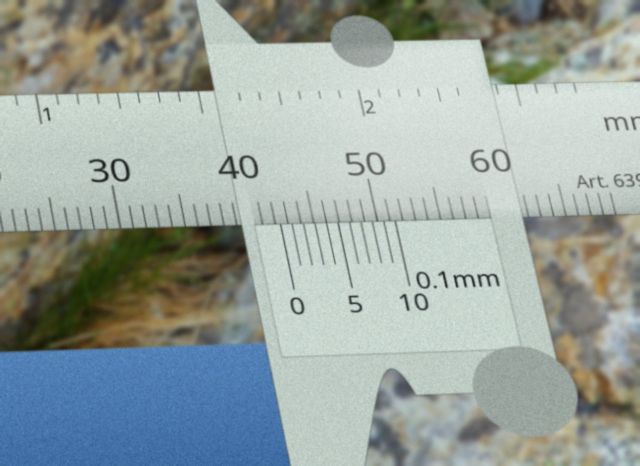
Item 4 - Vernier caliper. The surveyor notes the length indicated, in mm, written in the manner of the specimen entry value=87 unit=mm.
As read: value=42.4 unit=mm
